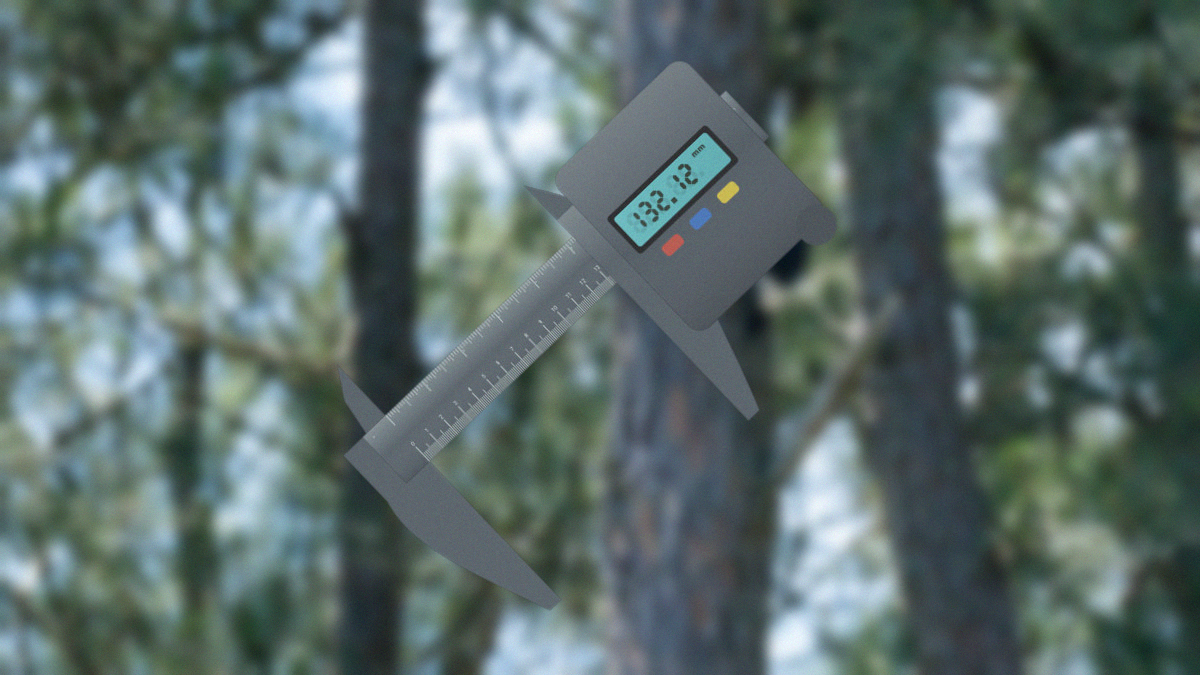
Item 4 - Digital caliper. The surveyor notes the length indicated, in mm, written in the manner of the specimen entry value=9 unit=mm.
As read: value=132.12 unit=mm
